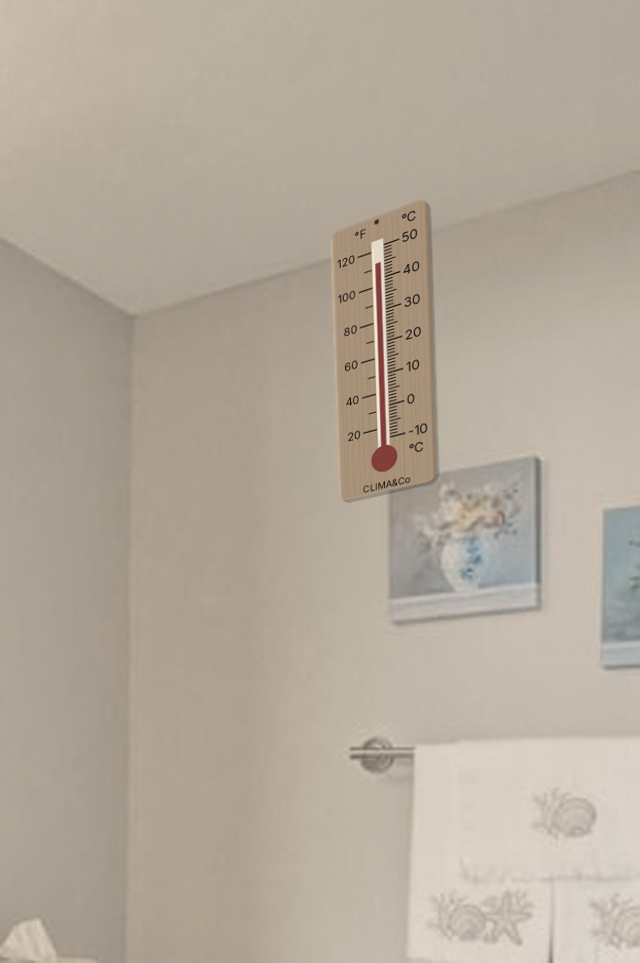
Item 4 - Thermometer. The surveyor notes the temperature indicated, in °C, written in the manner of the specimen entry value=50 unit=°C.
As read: value=45 unit=°C
